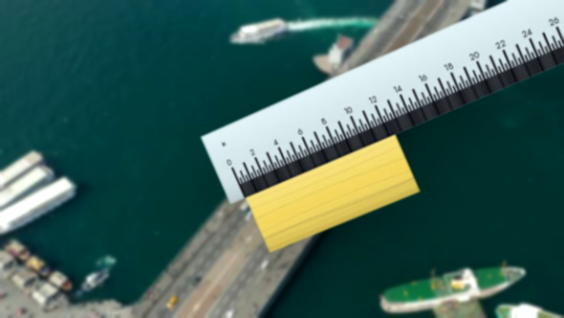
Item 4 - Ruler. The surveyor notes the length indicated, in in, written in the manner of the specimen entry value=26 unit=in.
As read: value=12.5 unit=in
